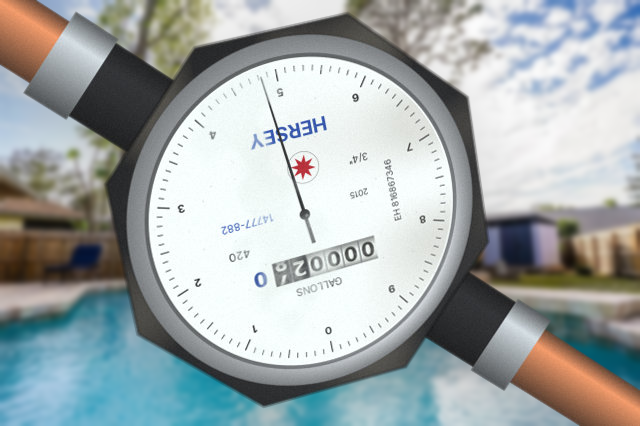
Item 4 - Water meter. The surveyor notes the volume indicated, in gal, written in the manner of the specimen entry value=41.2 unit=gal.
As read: value=274.8 unit=gal
